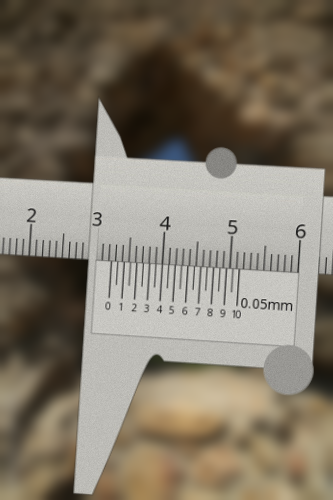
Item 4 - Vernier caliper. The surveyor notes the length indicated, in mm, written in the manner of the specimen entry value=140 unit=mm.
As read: value=32.4 unit=mm
